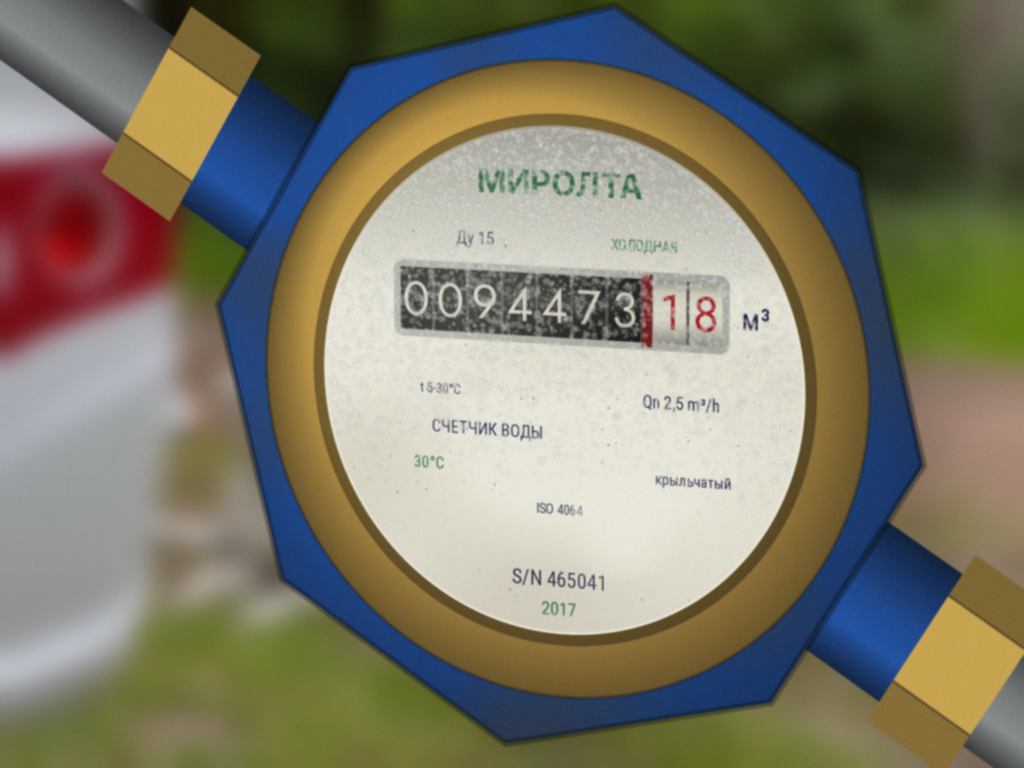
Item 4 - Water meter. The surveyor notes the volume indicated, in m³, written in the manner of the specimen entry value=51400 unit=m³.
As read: value=94473.18 unit=m³
